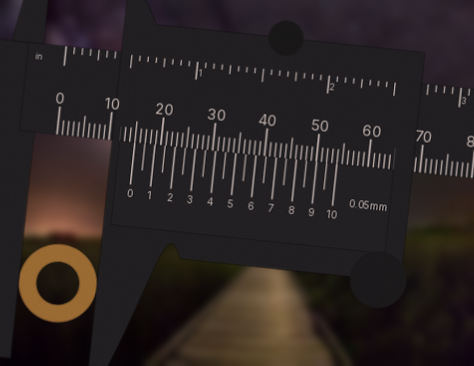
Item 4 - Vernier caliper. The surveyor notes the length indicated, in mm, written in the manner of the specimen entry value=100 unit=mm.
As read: value=15.0 unit=mm
